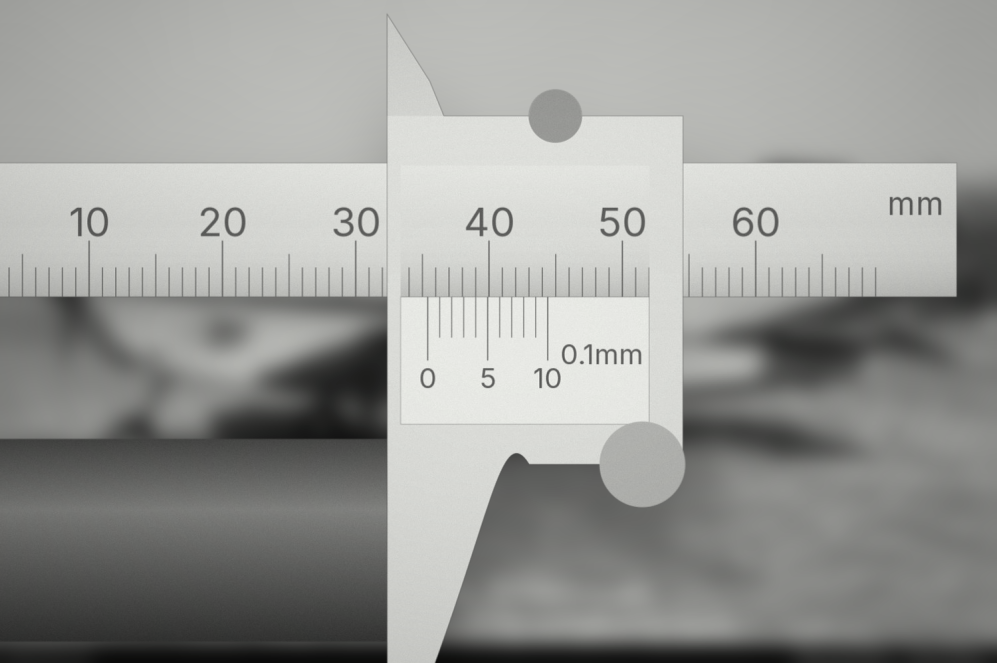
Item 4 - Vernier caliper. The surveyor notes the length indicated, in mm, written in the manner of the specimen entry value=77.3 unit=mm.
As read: value=35.4 unit=mm
